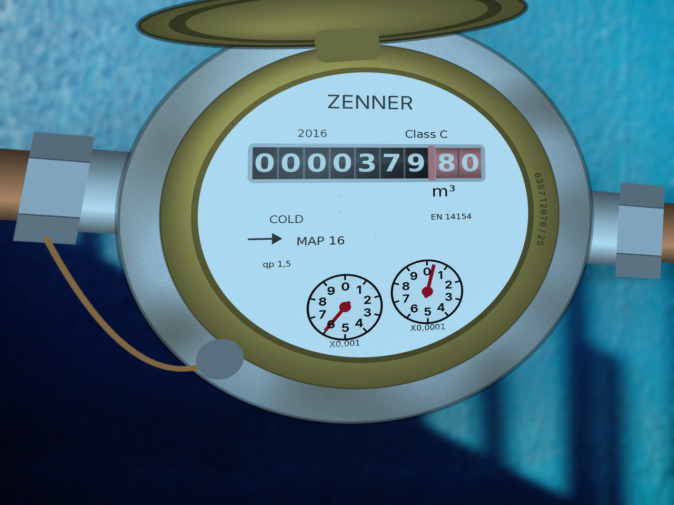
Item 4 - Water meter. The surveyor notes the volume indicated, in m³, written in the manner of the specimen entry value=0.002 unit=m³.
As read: value=379.8060 unit=m³
